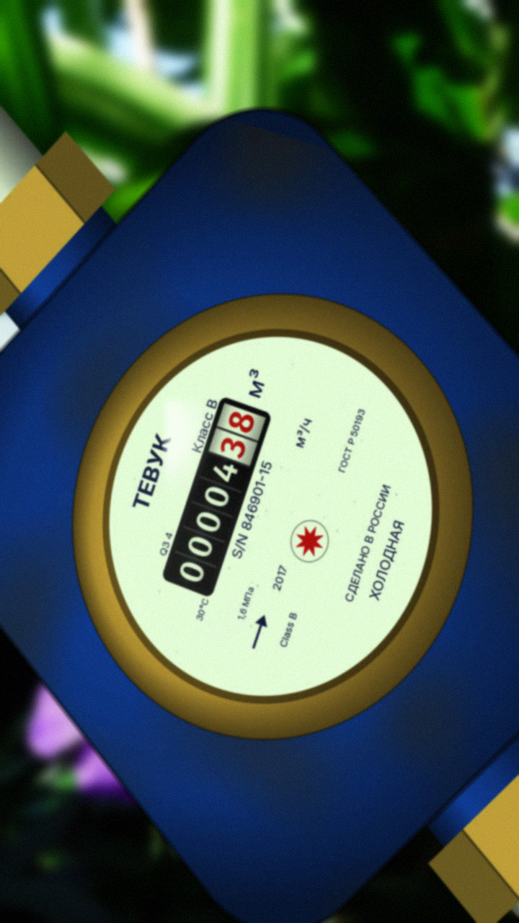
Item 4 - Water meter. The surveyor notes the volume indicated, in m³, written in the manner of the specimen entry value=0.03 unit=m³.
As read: value=4.38 unit=m³
